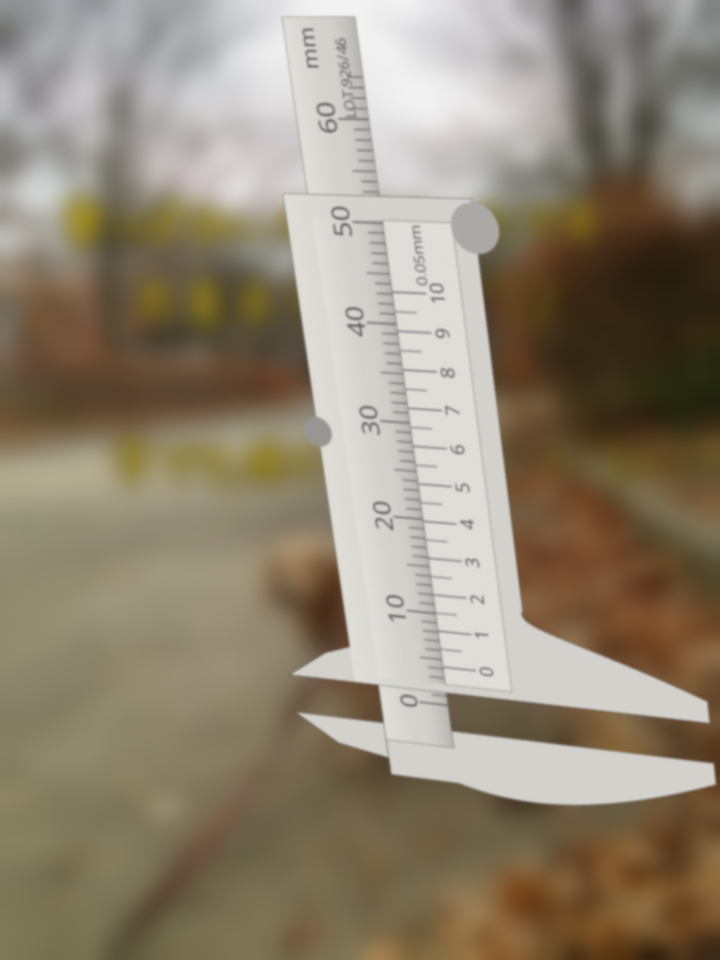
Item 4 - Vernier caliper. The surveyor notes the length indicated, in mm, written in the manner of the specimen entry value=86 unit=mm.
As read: value=4.2 unit=mm
